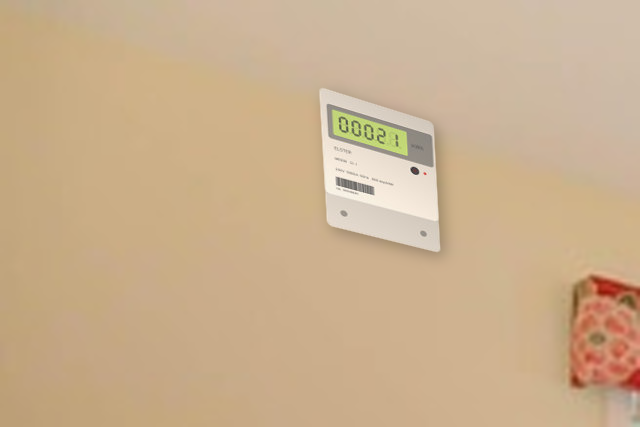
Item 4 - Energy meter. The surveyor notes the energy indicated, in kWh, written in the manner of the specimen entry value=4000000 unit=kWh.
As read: value=21 unit=kWh
